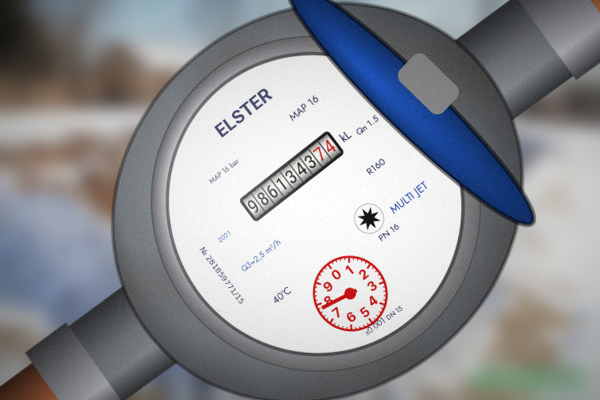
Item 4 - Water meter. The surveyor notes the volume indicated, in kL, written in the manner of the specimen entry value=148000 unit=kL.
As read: value=9861343.747 unit=kL
